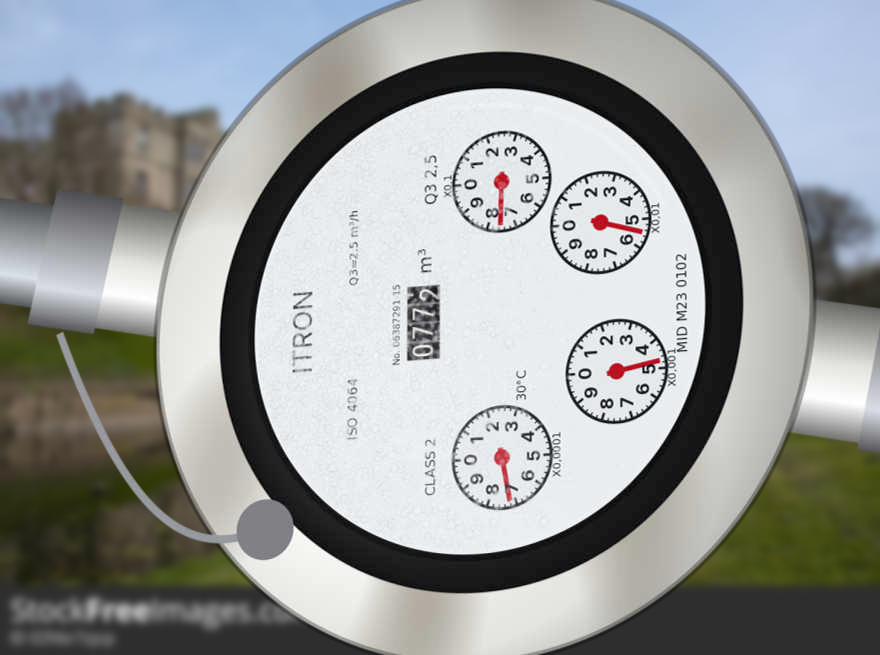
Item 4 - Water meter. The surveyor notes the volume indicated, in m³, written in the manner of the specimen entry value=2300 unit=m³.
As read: value=771.7547 unit=m³
